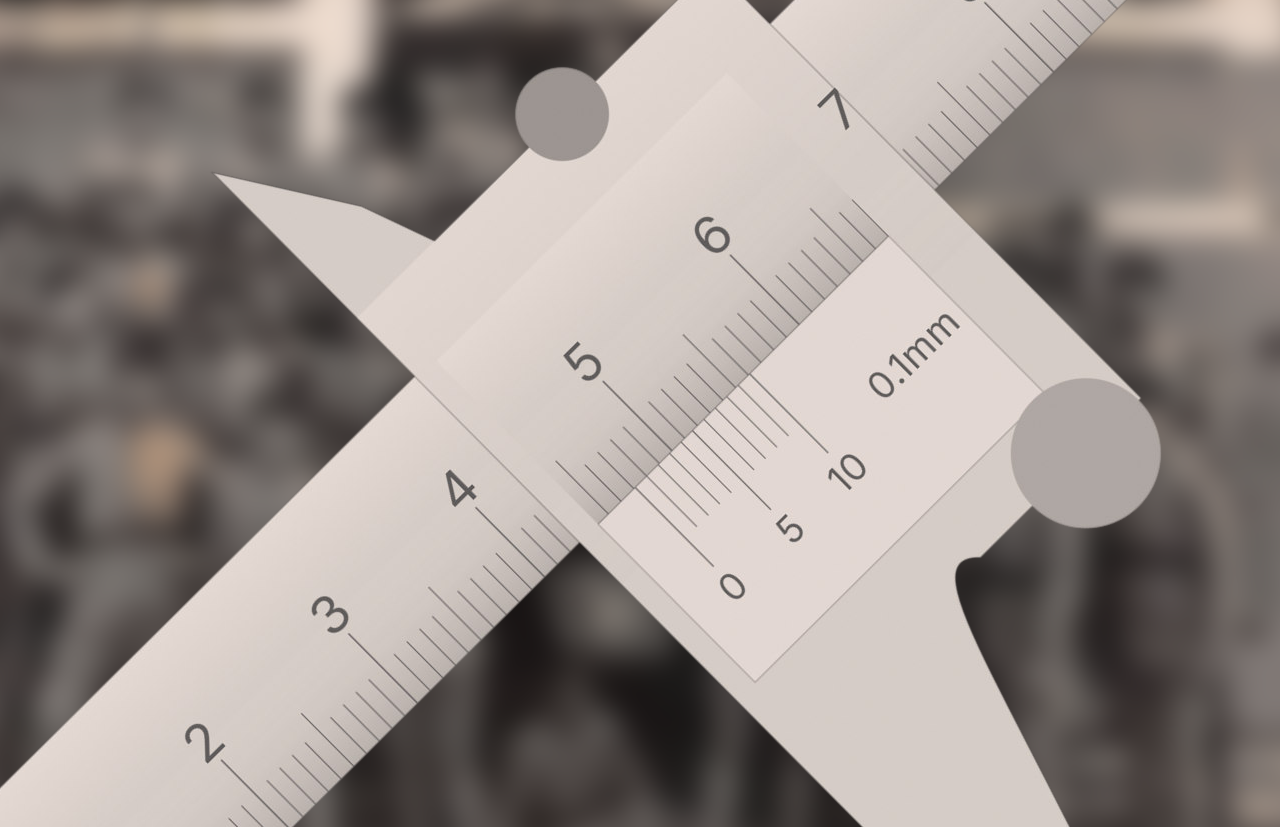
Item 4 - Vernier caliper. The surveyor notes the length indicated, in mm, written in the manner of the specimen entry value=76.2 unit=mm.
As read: value=47.1 unit=mm
